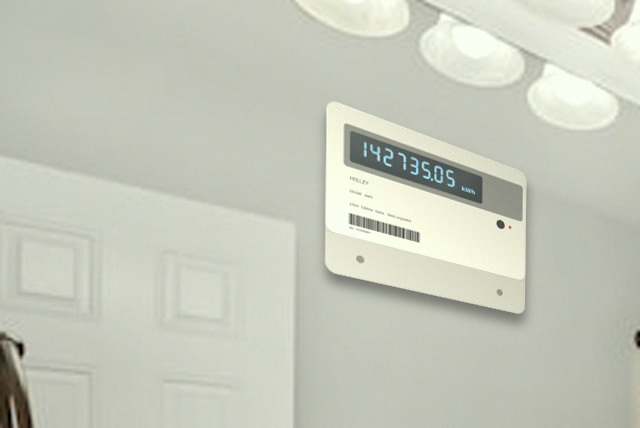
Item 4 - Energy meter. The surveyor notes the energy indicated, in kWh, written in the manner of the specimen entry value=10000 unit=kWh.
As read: value=142735.05 unit=kWh
